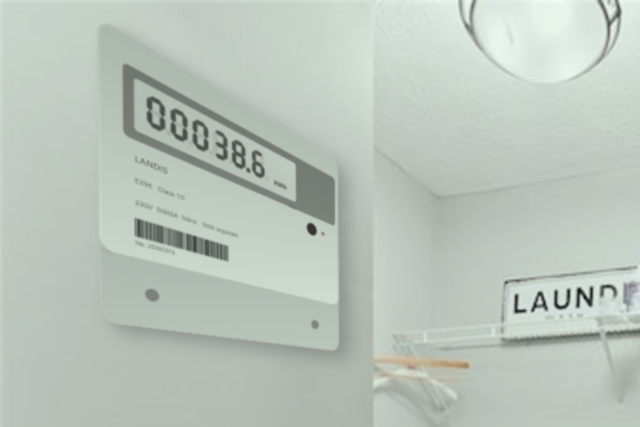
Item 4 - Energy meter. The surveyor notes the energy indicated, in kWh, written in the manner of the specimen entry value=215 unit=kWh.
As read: value=38.6 unit=kWh
